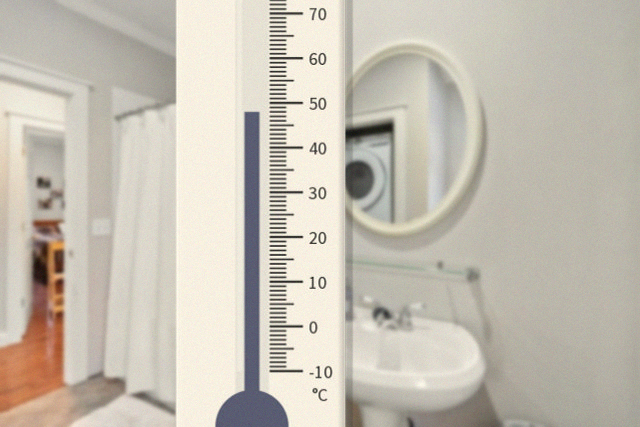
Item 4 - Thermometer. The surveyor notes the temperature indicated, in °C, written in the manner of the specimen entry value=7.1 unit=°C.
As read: value=48 unit=°C
